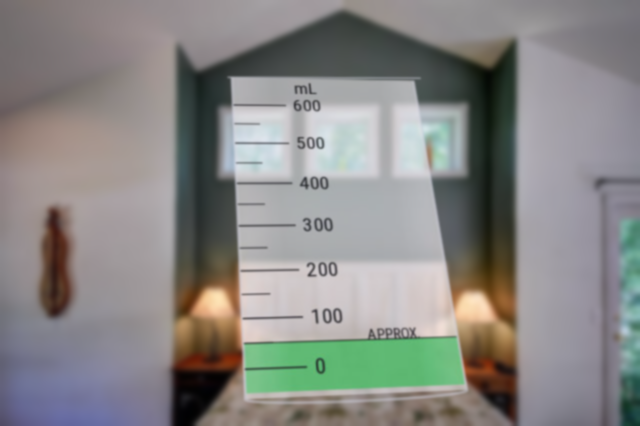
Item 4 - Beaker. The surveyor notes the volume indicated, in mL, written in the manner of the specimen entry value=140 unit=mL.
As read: value=50 unit=mL
